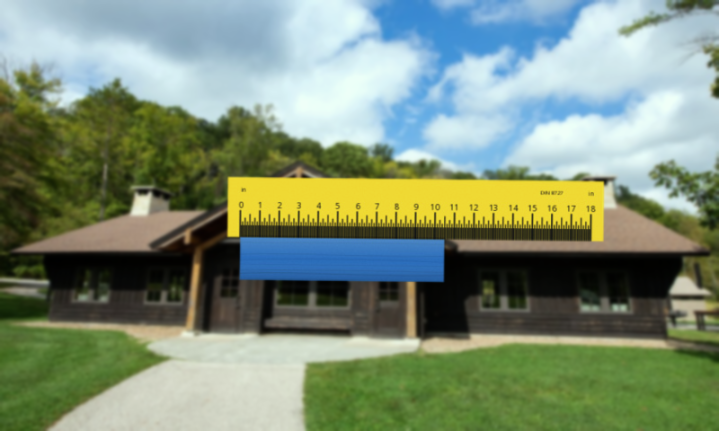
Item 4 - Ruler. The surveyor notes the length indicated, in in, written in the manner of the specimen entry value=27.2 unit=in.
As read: value=10.5 unit=in
